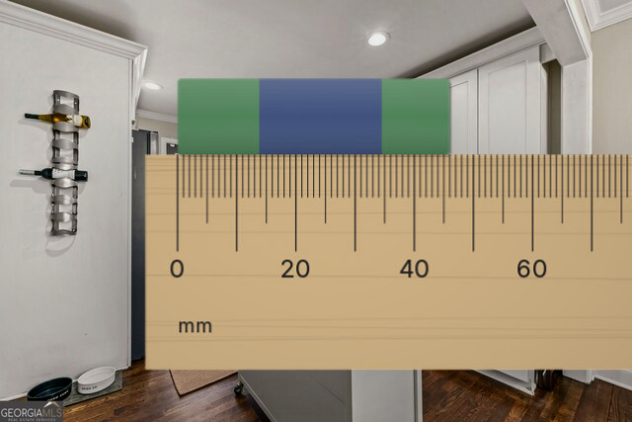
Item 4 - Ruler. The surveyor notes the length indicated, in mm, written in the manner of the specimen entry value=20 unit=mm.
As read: value=46 unit=mm
